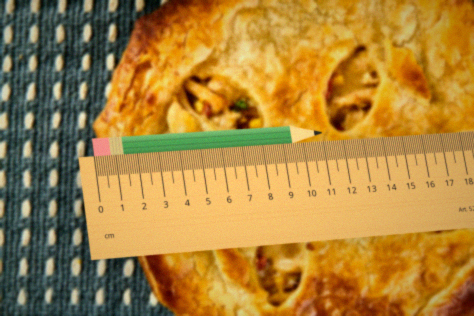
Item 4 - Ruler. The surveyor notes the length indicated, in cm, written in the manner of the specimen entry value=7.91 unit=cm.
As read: value=11 unit=cm
